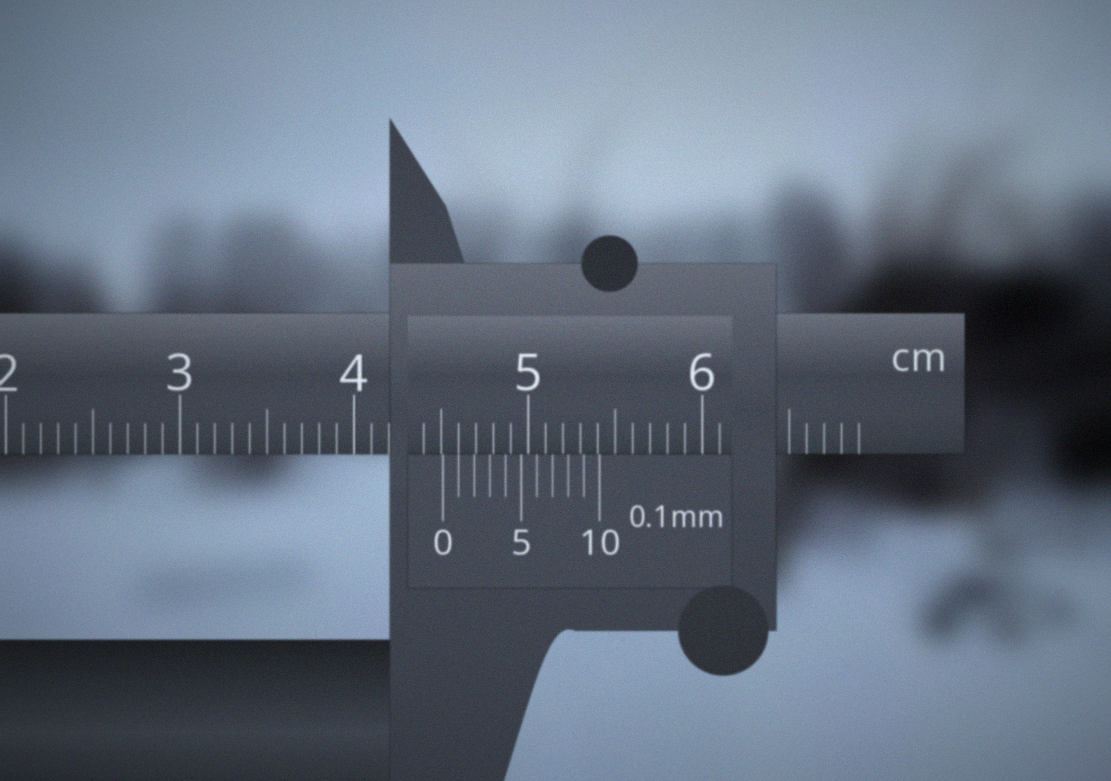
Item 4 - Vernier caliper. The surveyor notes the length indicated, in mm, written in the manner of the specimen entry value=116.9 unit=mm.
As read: value=45.1 unit=mm
